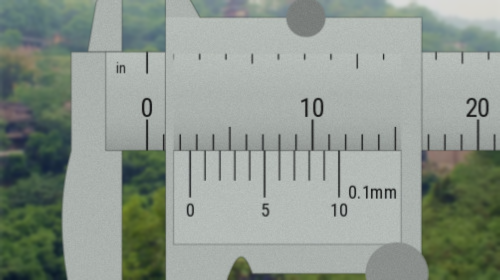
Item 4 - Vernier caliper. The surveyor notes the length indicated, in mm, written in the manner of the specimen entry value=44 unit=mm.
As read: value=2.6 unit=mm
